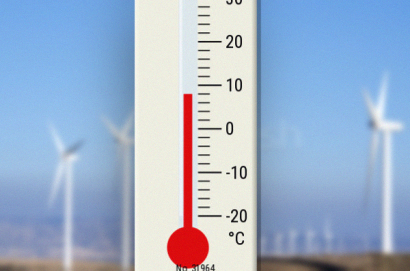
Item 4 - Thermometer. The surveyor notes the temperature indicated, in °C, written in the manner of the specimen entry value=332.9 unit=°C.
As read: value=8 unit=°C
